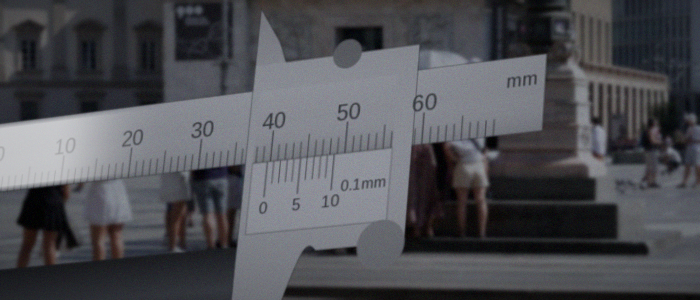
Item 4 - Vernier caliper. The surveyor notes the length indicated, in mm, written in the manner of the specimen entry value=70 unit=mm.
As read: value=39.6 unit=mm
